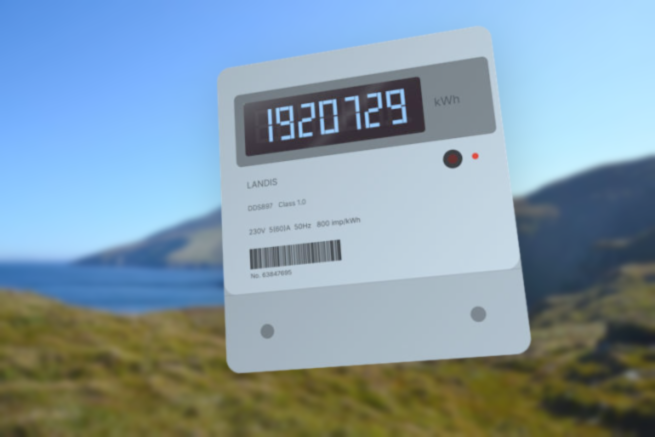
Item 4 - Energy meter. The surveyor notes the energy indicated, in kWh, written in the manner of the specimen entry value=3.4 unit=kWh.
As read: value=1920729 unit=kWh
